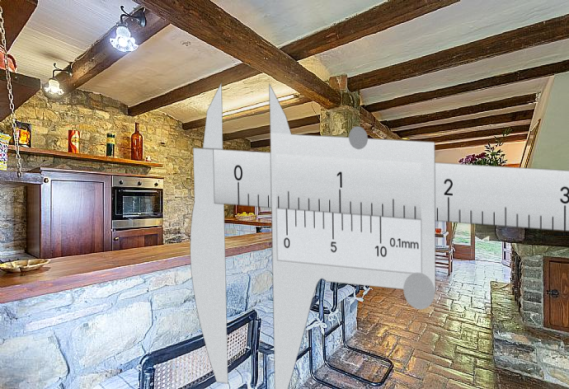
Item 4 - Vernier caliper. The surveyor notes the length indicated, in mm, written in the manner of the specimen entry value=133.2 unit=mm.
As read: value=4.8 unit=mm
